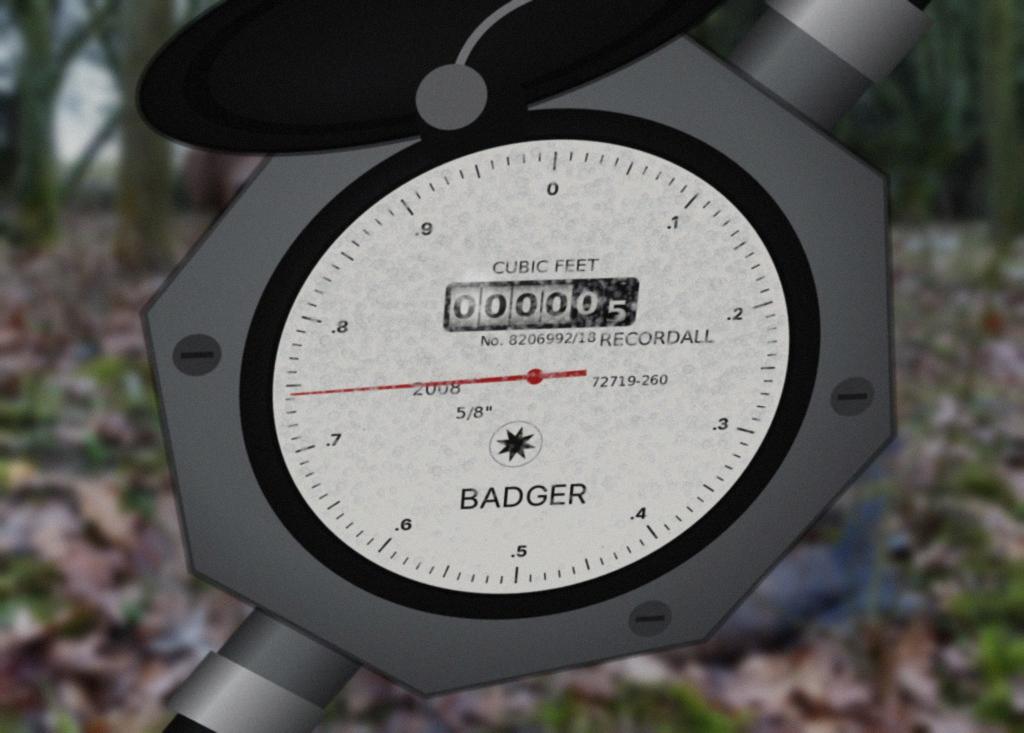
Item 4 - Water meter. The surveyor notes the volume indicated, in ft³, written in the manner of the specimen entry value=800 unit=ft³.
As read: value=4.74 unit=ft³
